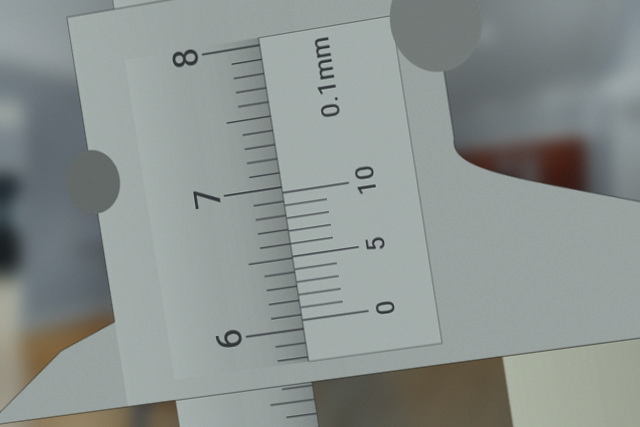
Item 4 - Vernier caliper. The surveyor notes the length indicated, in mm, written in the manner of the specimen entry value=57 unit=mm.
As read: value=60.6 unit=mm
